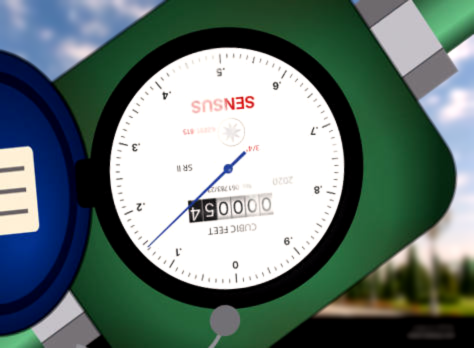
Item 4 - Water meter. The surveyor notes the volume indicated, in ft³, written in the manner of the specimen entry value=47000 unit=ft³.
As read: value=54.14 unit=ft³
